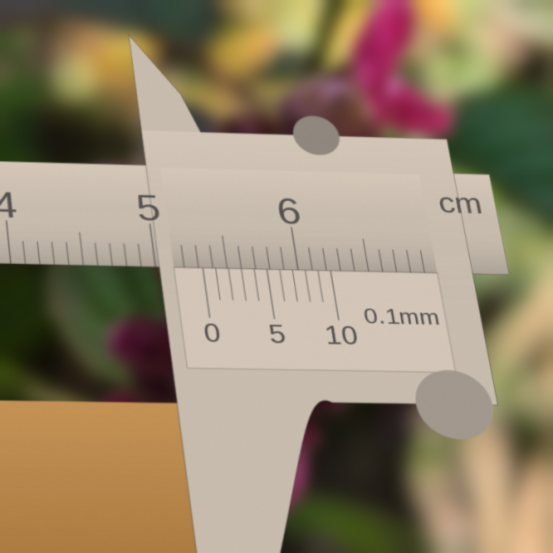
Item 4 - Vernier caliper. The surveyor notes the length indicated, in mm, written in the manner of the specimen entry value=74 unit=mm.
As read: value=53.3 unit=mm
